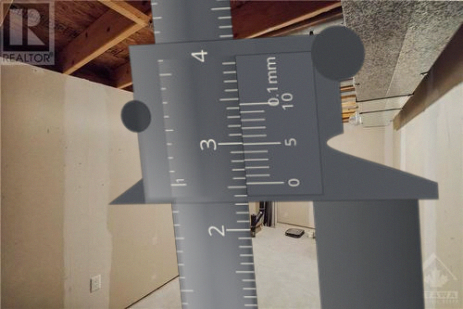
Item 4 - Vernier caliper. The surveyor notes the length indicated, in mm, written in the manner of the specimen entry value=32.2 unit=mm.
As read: value=25.4 unit=mm
